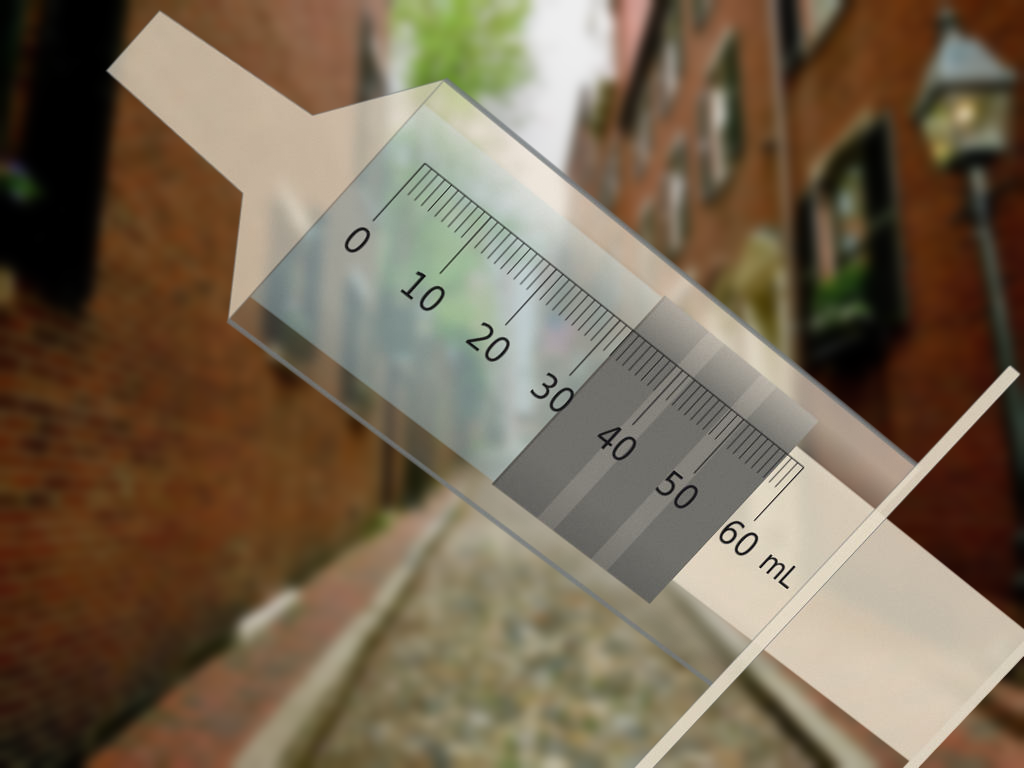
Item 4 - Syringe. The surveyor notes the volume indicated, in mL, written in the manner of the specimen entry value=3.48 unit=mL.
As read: value=32 unit=mL
